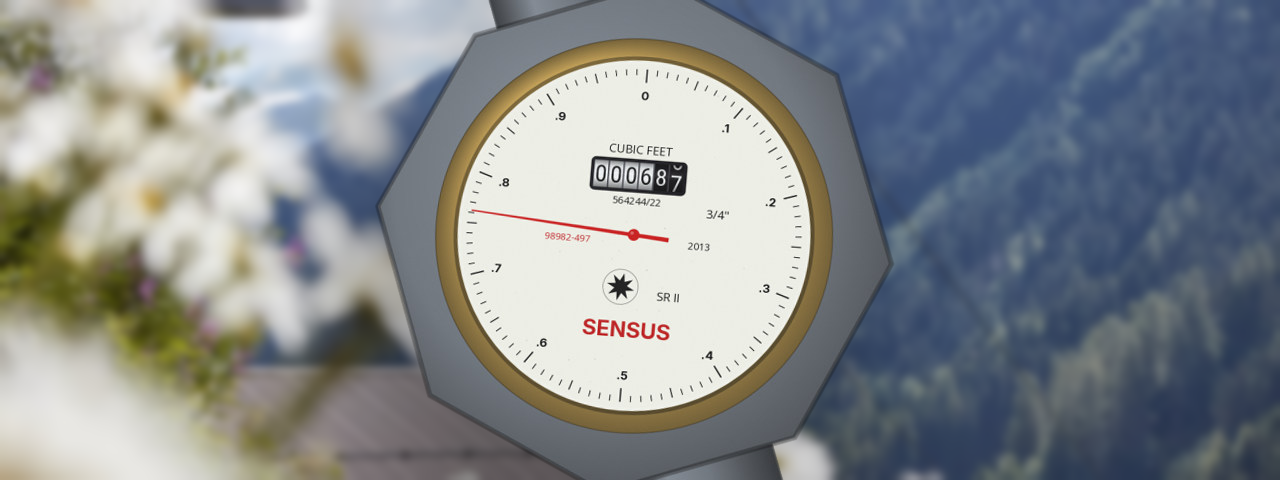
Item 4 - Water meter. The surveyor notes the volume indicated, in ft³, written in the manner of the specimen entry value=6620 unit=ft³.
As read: value=686.76 unit=ft³
